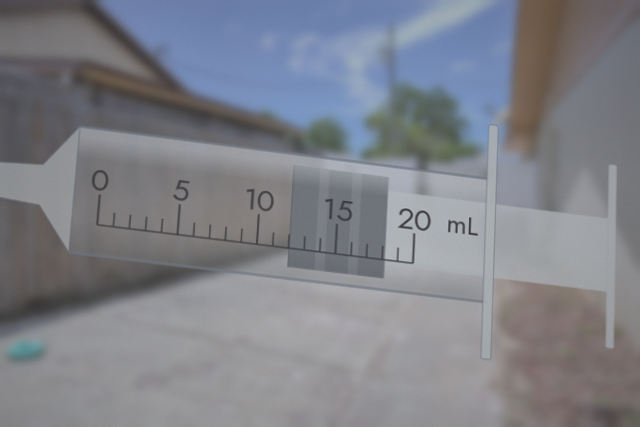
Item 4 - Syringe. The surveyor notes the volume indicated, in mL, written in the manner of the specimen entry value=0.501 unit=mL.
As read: value=12 unit=mL
